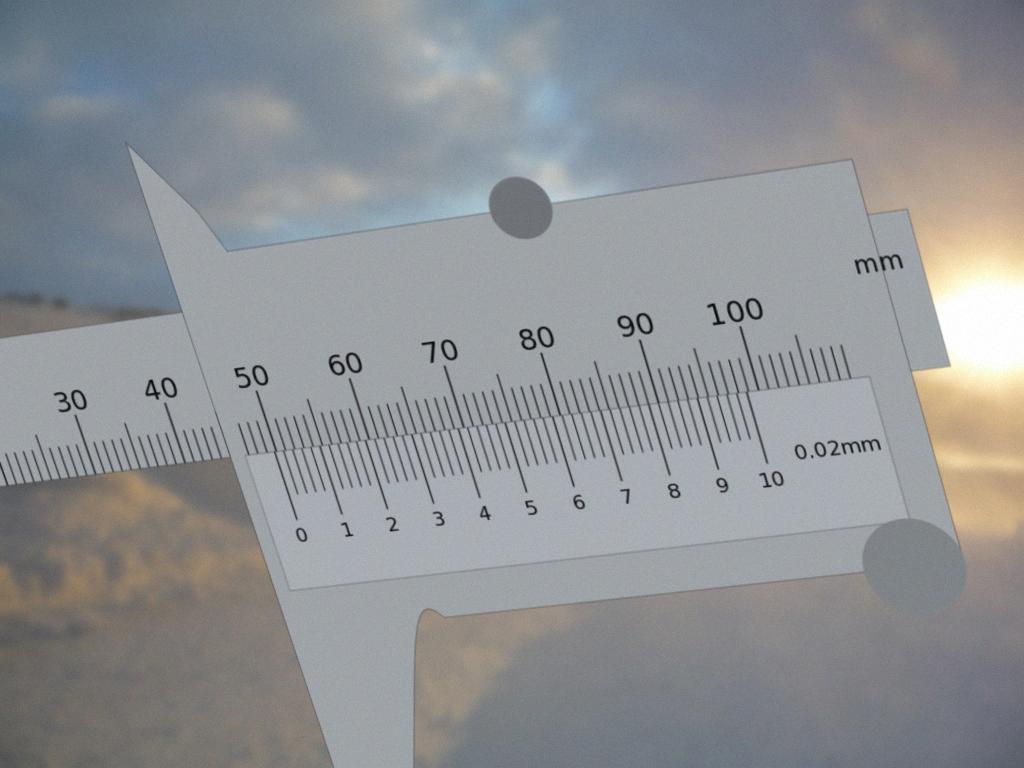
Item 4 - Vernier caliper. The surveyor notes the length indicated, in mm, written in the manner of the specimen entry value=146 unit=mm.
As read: value=49.8 unit=mm
